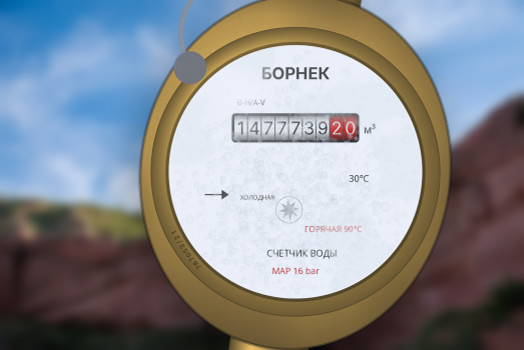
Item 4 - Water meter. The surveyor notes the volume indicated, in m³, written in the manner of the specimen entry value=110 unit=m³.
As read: value=1477739.20 unit=m³
